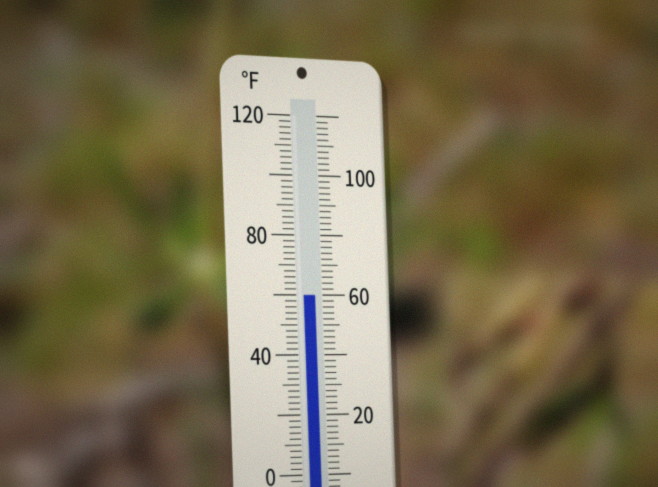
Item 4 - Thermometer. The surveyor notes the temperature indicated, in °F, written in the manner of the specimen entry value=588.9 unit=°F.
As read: value=60 unit=°F
